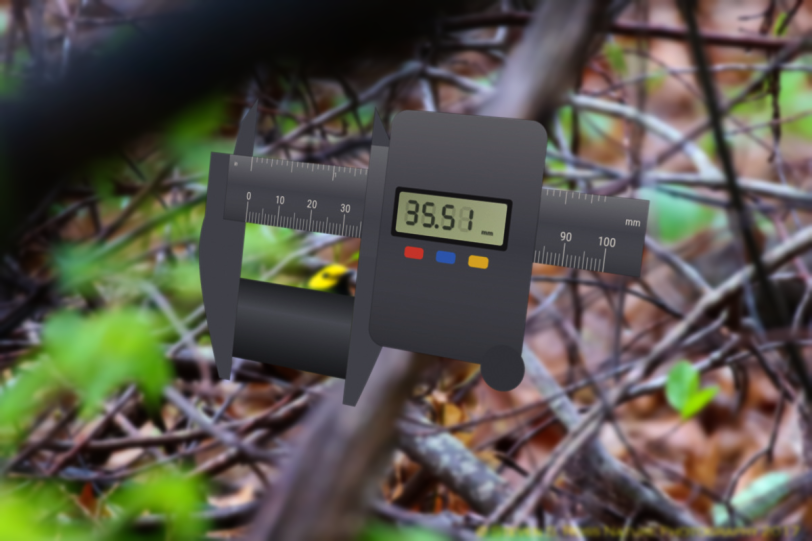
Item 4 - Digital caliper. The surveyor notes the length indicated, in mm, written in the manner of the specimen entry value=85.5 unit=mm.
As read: value=35.51 unit=mm
